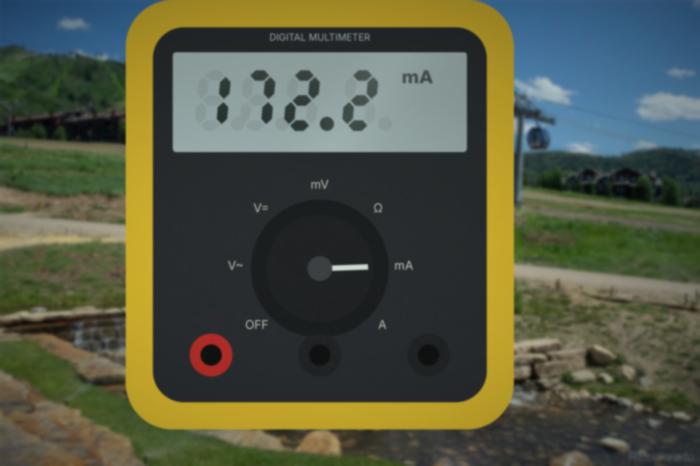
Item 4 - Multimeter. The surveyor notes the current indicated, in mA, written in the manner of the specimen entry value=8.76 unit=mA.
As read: value=172.2 unit=mA
